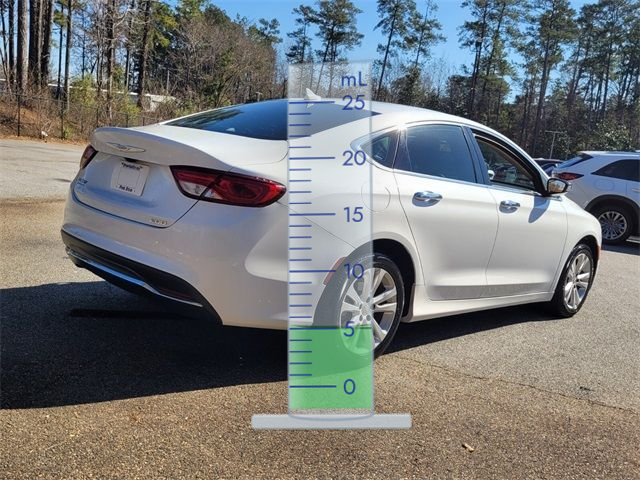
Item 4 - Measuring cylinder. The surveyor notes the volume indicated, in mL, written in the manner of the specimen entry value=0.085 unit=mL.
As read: value=5 unit=mL
